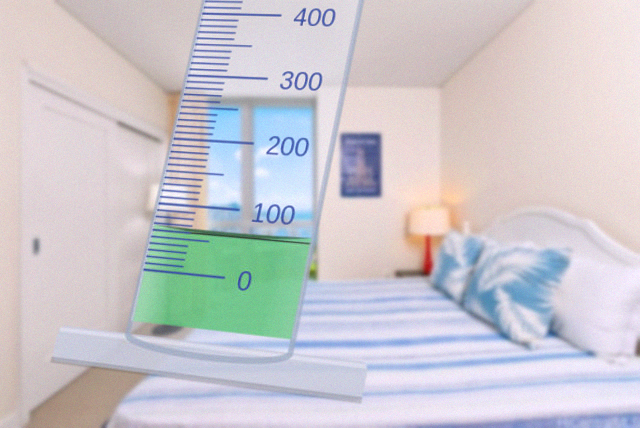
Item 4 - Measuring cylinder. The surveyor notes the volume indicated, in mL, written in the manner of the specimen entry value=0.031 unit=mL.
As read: value=60 unit=mL
